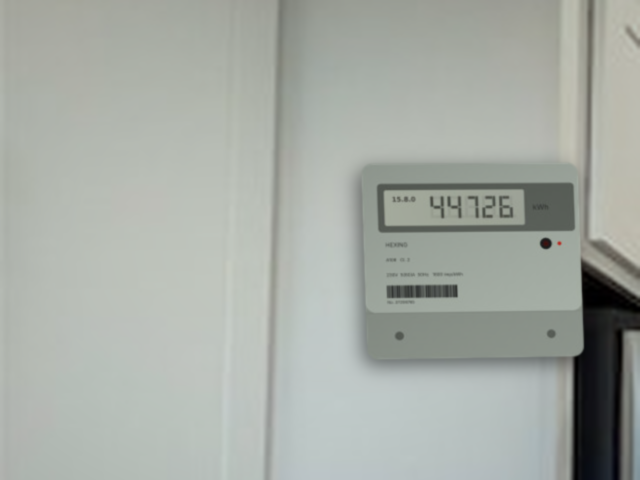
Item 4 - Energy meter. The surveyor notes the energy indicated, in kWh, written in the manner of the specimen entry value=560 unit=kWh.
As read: value=44726 unit=kWh
